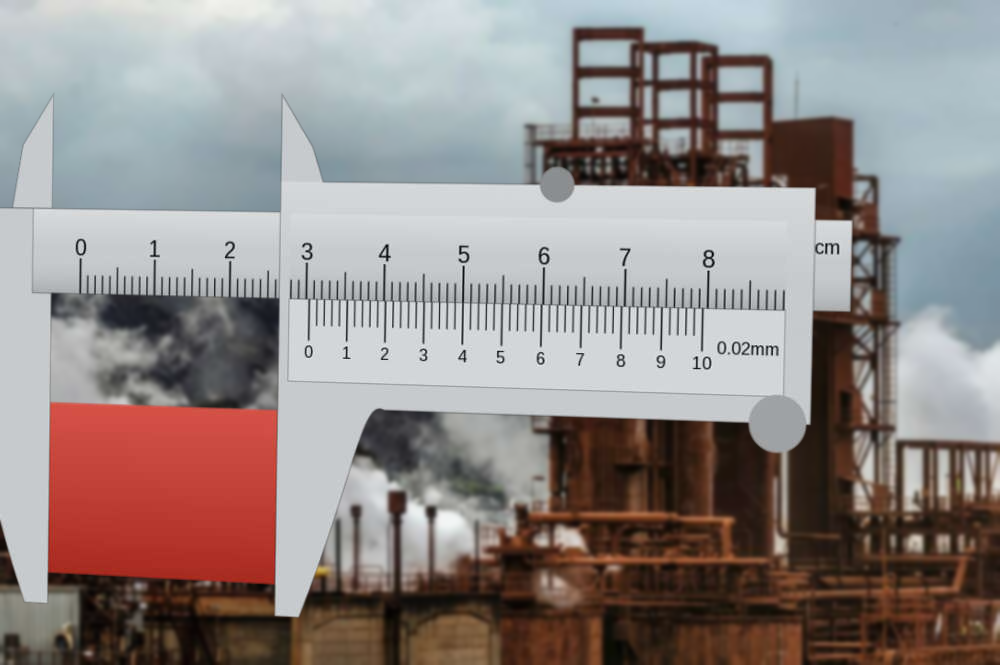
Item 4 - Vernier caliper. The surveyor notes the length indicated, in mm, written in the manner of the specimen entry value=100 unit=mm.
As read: value=30.4 unit=mm
